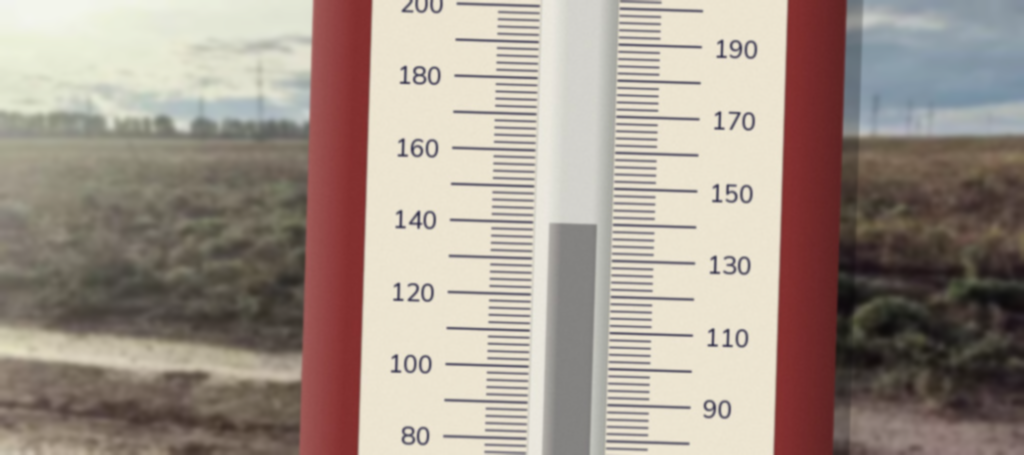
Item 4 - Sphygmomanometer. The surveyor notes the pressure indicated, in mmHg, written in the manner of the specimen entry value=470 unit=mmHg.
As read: value=140 unit=mmHg
